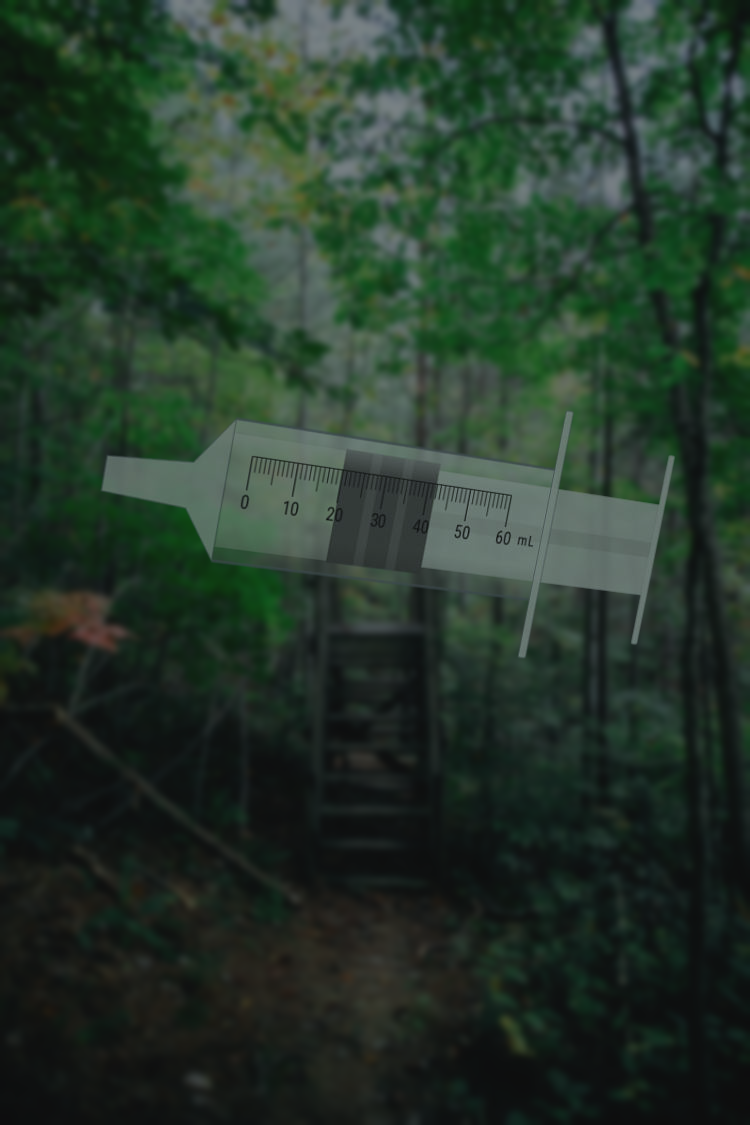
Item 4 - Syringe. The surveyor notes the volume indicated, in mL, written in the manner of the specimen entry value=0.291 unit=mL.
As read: value=20 unit=mL
